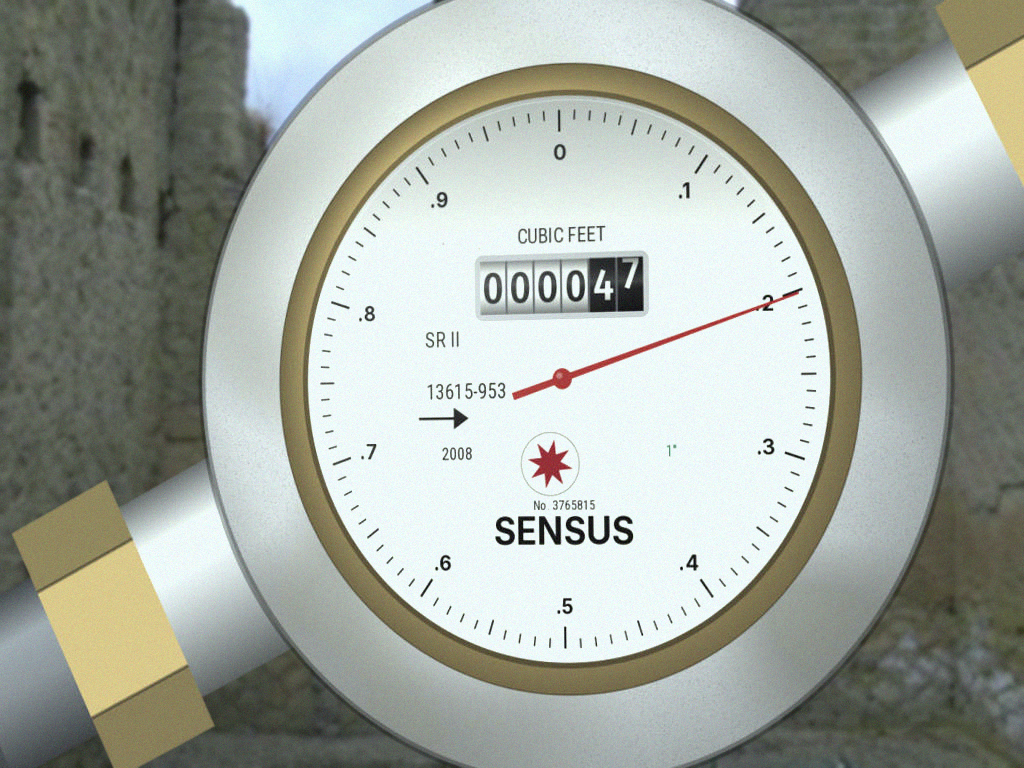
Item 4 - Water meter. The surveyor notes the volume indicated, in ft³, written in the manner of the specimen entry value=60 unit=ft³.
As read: value=47.20 unit=ft³
